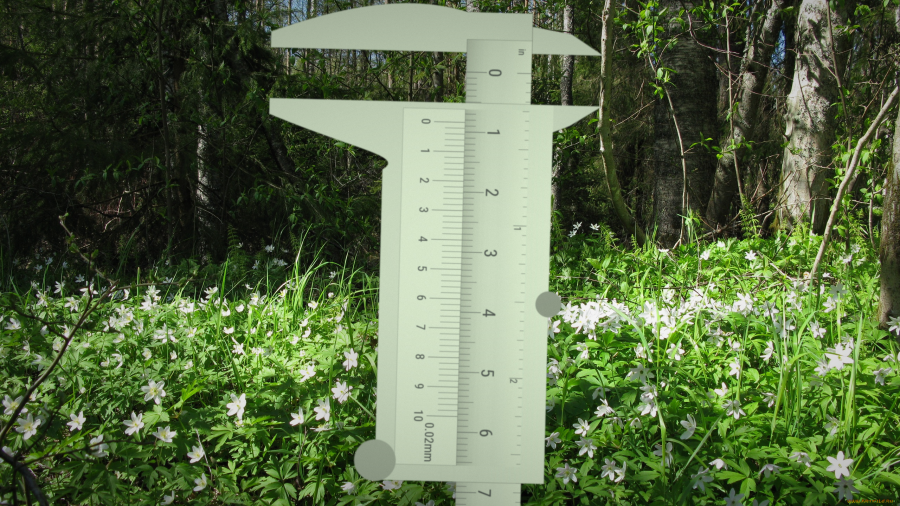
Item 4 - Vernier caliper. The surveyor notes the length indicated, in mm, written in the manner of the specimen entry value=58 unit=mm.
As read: value=8.4 unit=mm
